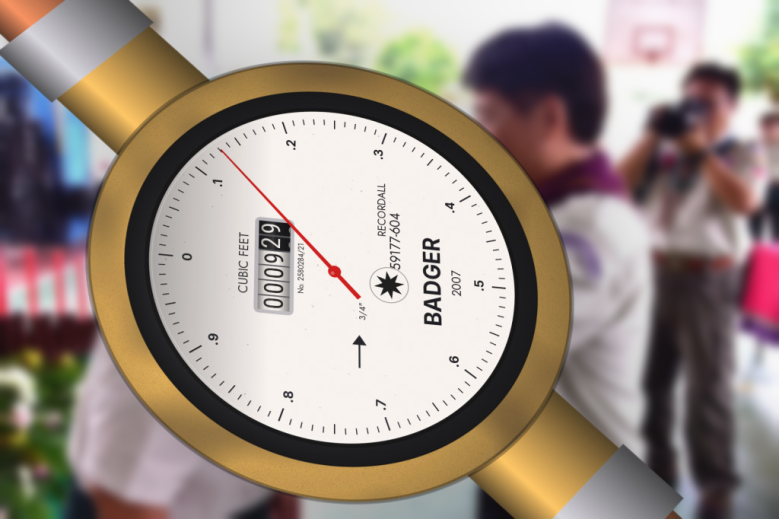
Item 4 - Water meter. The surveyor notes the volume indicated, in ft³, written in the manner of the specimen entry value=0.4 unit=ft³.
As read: value=929.13 unit=ft³
